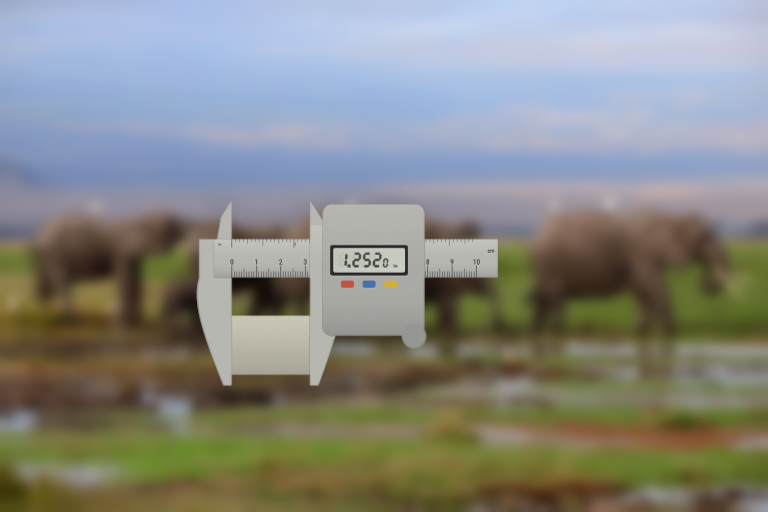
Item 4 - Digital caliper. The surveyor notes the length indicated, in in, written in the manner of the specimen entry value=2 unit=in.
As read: value=1.2520 unit=in
